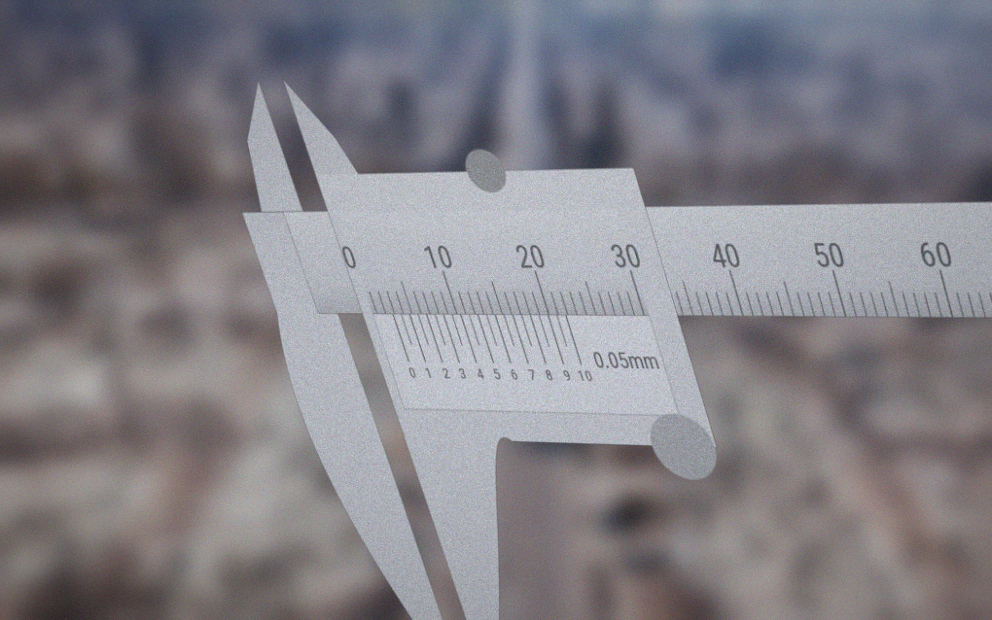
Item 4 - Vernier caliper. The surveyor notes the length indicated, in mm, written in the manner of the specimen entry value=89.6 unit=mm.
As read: value=2.8 unit=mm
